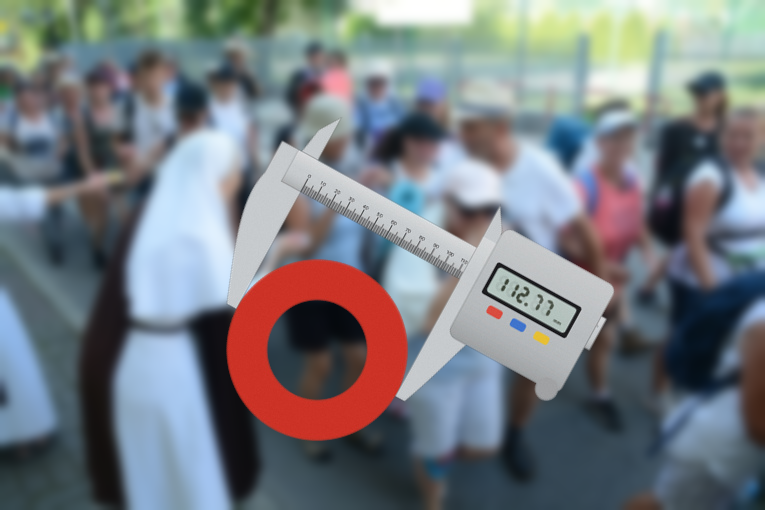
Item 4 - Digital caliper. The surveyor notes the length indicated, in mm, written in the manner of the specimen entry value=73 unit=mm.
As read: value=112.77 unit=mm
